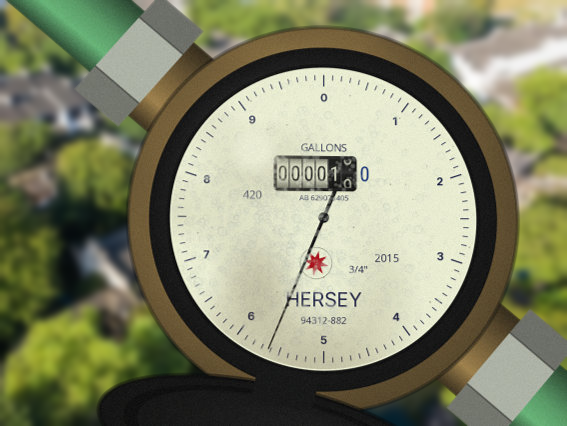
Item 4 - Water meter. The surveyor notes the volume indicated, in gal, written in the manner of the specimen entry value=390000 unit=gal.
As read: value=185.6 unit=gal
